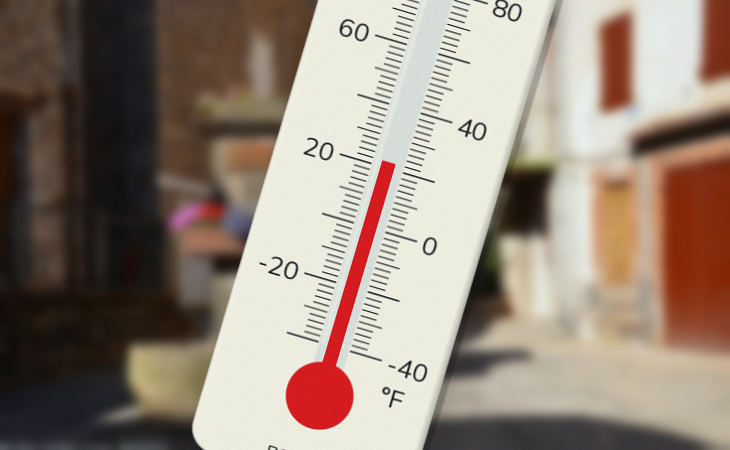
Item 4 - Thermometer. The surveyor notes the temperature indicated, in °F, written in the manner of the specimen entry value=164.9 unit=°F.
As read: value=22 unit=°F
